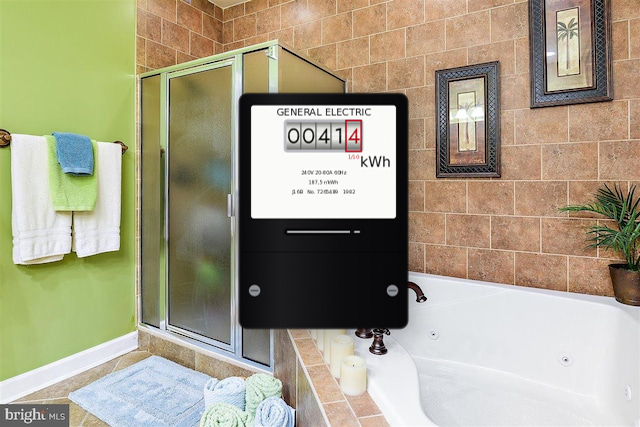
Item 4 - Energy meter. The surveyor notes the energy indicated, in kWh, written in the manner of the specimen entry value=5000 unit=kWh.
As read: value=41.4 unit=kWh
